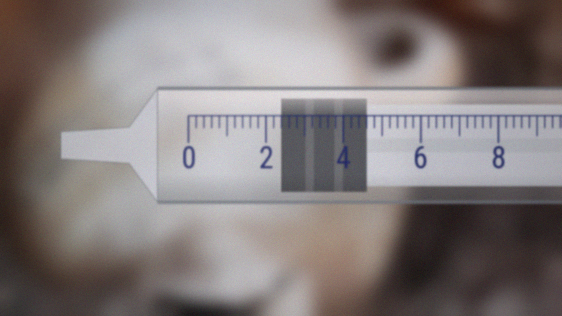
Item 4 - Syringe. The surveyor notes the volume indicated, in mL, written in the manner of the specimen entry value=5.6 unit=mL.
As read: value=2.4 unit=mL
